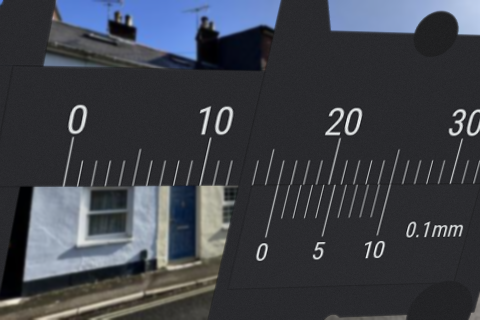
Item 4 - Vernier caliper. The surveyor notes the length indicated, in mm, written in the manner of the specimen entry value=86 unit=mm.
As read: value=16.0 unit=mm
